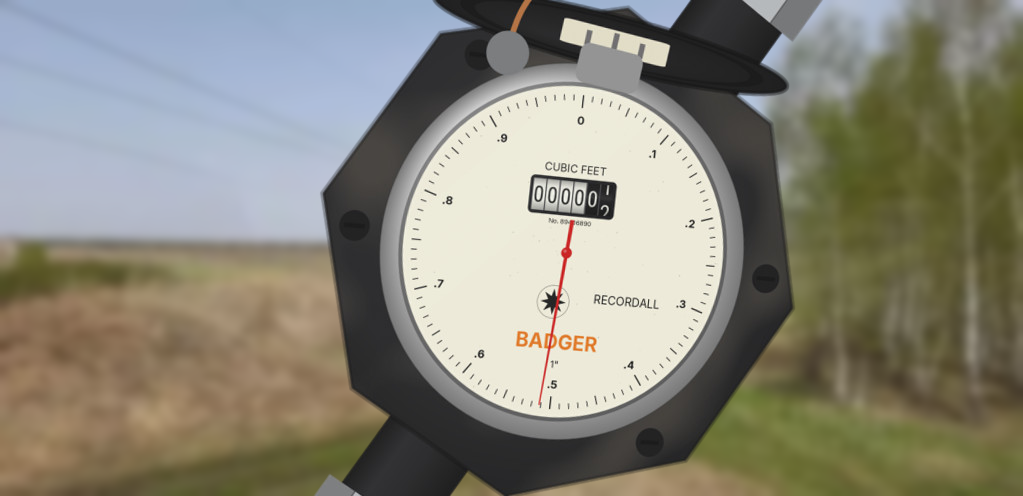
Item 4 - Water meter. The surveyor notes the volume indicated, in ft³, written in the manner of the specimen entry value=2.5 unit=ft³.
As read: value=1.51 unit=ft³
